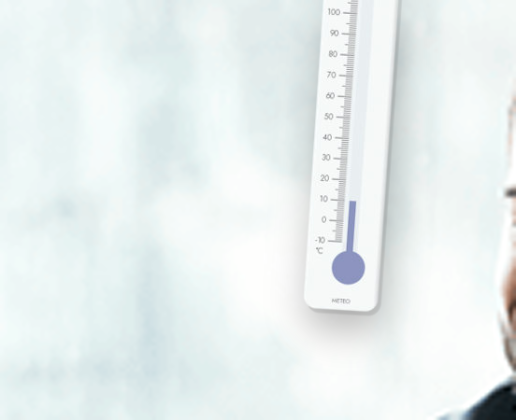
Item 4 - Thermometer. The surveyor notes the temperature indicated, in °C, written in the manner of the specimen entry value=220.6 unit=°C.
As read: value=10 unit=°C
